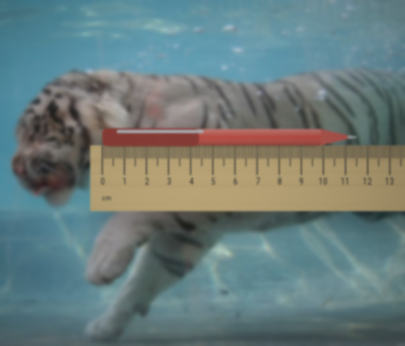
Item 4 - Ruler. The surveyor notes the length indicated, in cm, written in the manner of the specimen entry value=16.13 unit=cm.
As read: value=11.5 unit=cm
